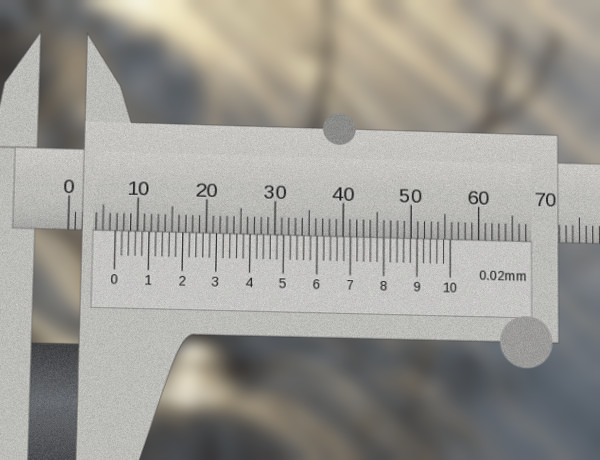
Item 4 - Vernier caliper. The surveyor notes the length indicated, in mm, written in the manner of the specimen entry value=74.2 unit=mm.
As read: value=6.8 unit=mm
